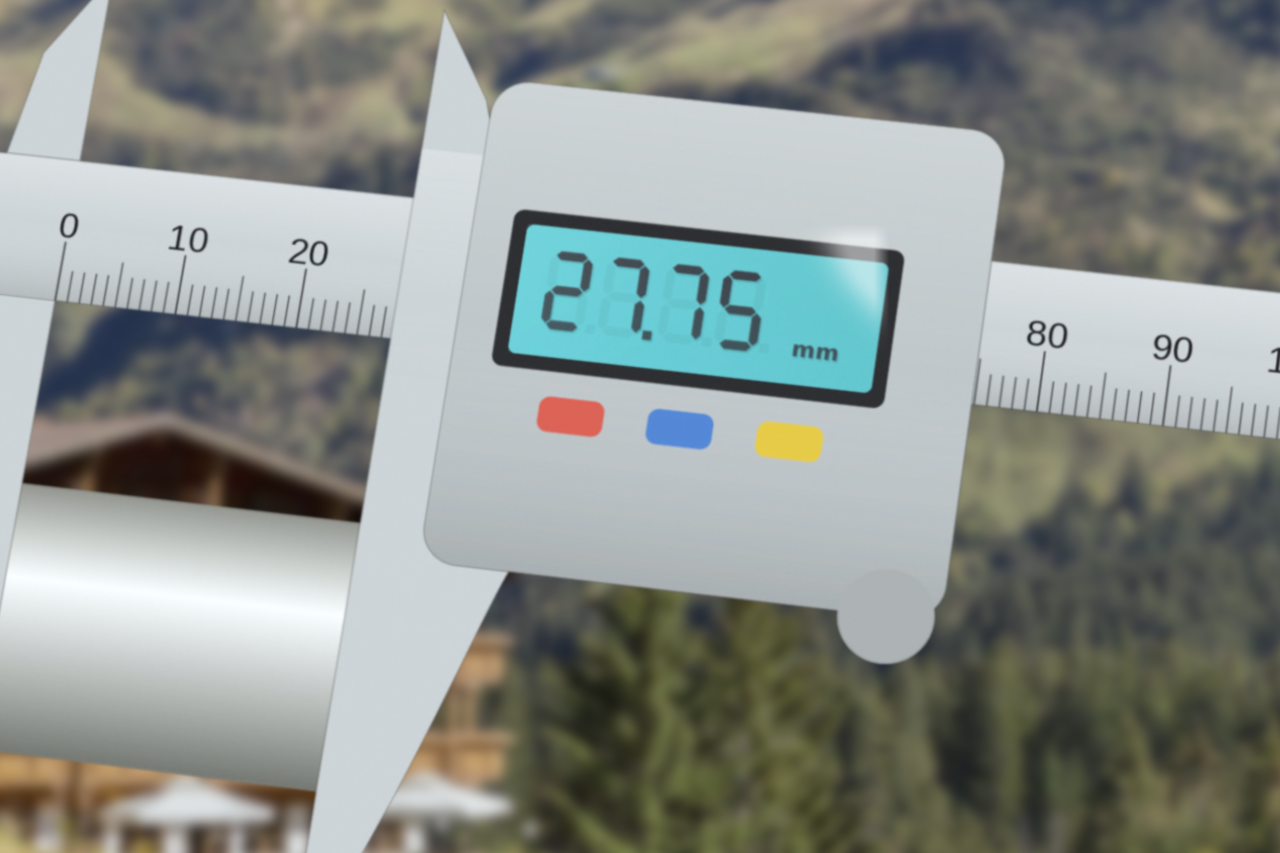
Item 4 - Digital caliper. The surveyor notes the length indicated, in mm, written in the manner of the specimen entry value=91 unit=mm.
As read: value=27.75 unit=mm
